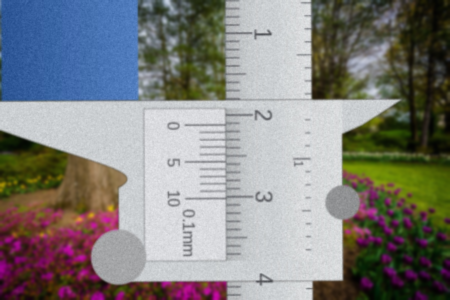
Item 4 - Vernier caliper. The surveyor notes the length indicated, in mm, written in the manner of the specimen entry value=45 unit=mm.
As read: value=21.2 unit=mm
